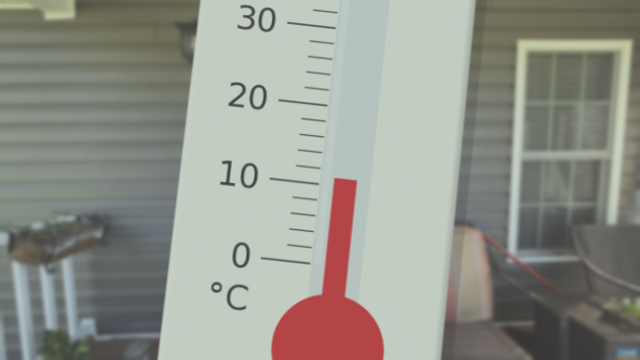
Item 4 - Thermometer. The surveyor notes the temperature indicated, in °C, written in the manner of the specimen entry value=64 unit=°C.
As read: value=11 unit=°C
